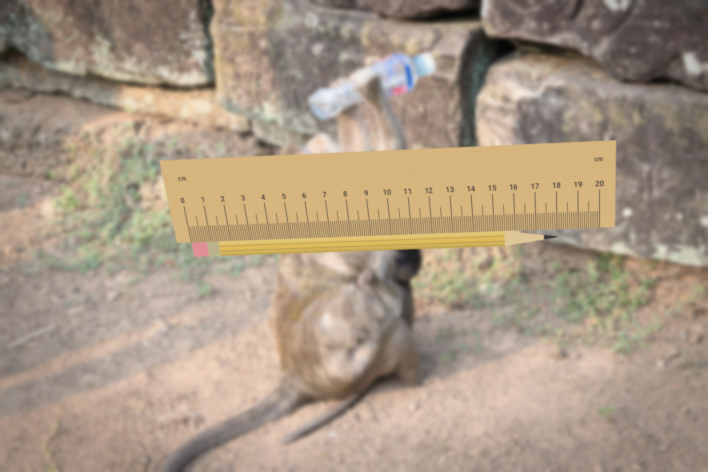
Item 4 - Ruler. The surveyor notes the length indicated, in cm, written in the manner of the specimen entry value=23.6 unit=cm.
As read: value=18 unit=cm
